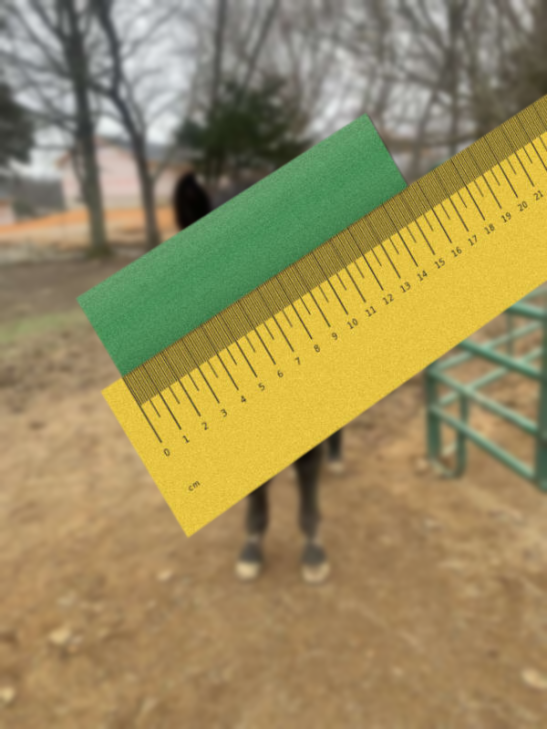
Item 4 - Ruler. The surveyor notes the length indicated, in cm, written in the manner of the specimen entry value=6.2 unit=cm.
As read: value=15.5 unit=cm
